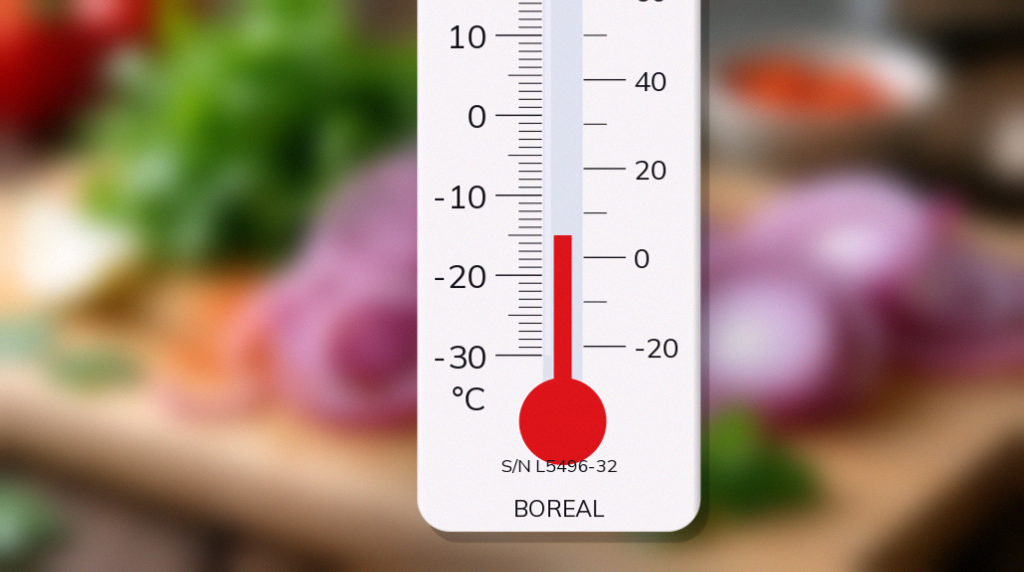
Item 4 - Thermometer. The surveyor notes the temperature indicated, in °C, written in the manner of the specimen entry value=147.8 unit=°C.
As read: value=-15 unit=°C
